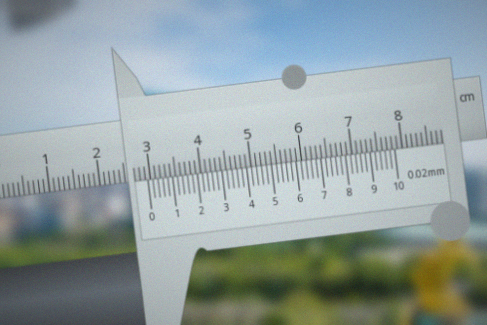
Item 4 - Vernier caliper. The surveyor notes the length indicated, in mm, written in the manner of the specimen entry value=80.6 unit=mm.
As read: value=29.5 unit=mm
